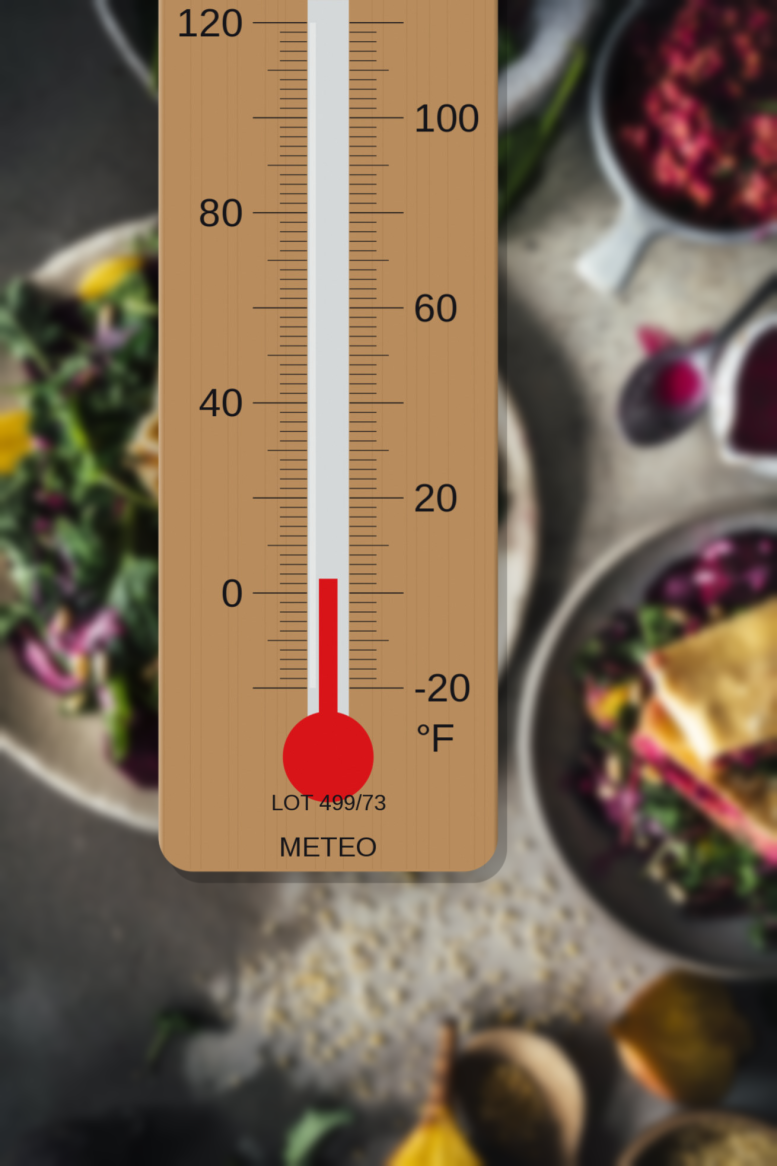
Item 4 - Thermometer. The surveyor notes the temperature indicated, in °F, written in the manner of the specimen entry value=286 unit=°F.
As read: value=3 unit=°F
